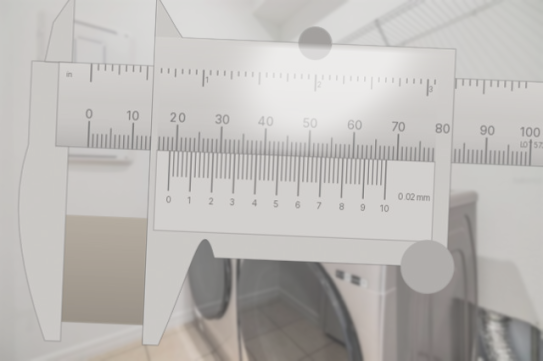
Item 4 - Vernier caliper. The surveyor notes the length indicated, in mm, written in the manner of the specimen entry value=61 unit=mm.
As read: value=18.5 unit=mm
